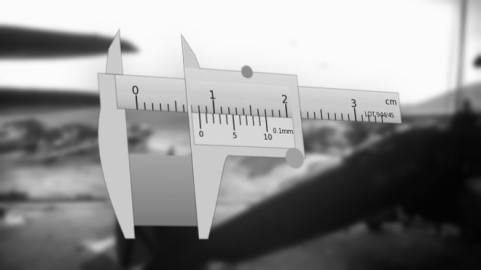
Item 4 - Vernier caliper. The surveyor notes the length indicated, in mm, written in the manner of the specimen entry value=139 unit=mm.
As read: value=8.0 unit=mm
